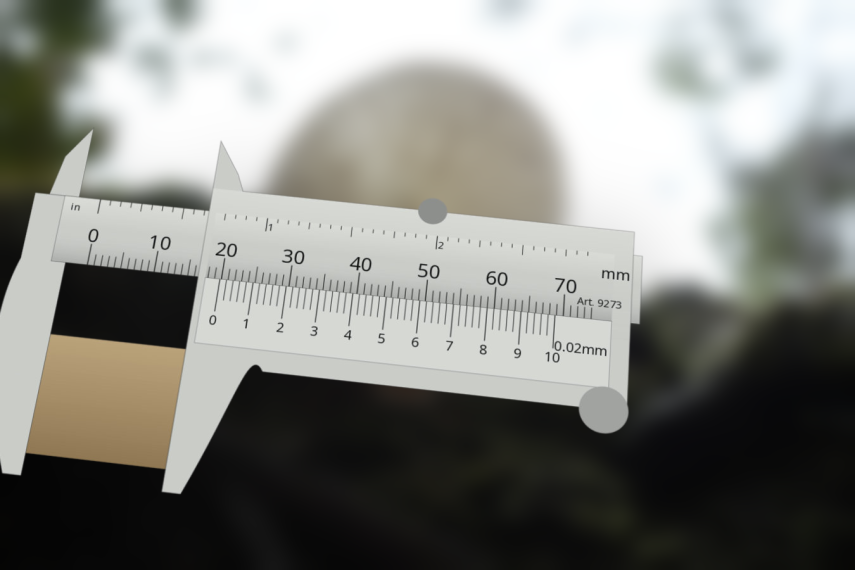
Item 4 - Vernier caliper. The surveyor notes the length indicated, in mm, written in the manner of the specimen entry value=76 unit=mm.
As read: value=19.8 unit=mm
